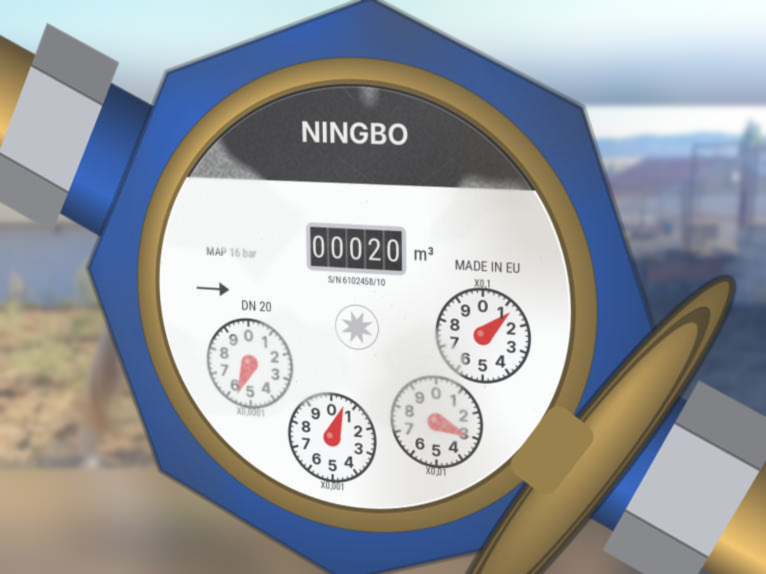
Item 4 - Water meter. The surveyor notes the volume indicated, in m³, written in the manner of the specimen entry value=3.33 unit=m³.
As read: value=20.1305 unit=m³
